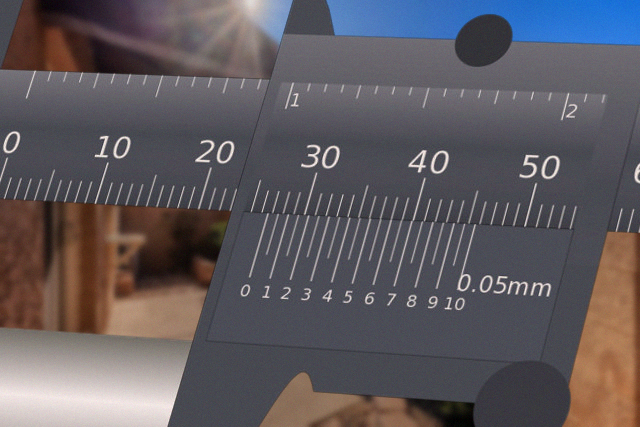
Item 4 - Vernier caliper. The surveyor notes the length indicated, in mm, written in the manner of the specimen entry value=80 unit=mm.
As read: value=26.6 unit=mm
